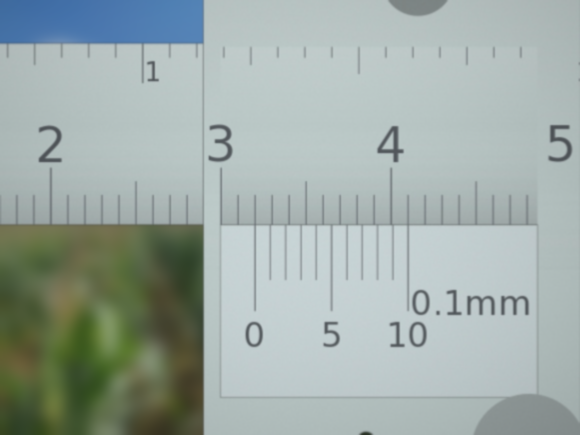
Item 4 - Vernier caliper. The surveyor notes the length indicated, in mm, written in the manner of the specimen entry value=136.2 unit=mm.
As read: value=32.0 unit=mm
